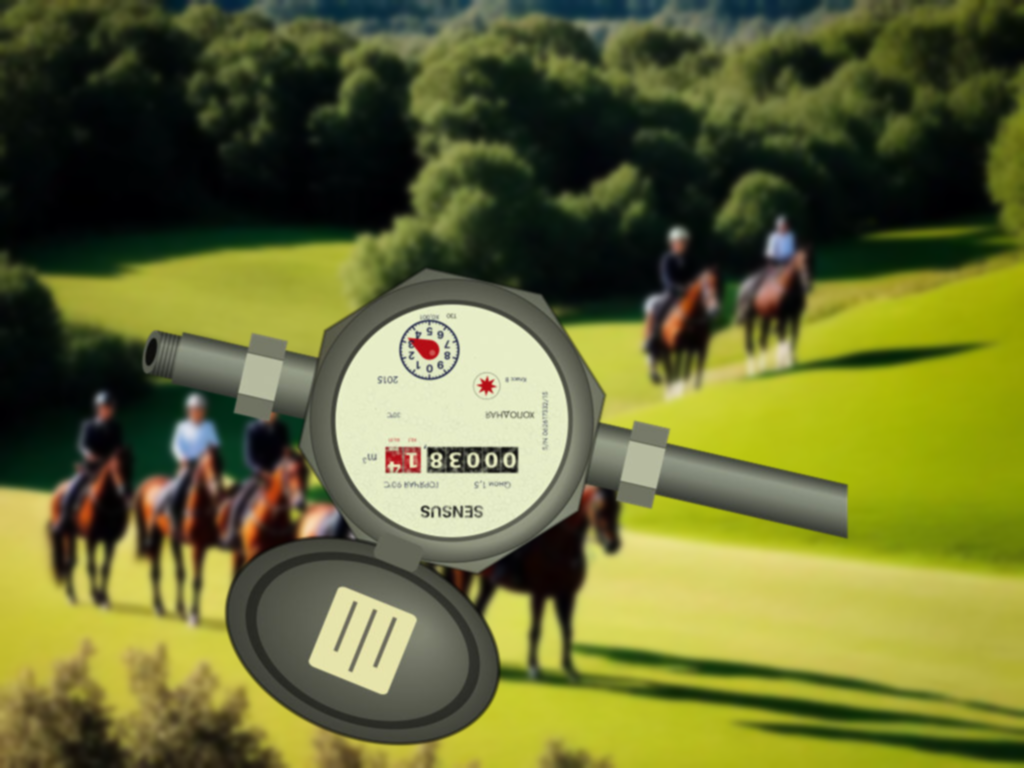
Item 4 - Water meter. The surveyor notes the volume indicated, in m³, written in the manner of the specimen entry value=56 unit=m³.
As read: value=38.143 unit=m³
